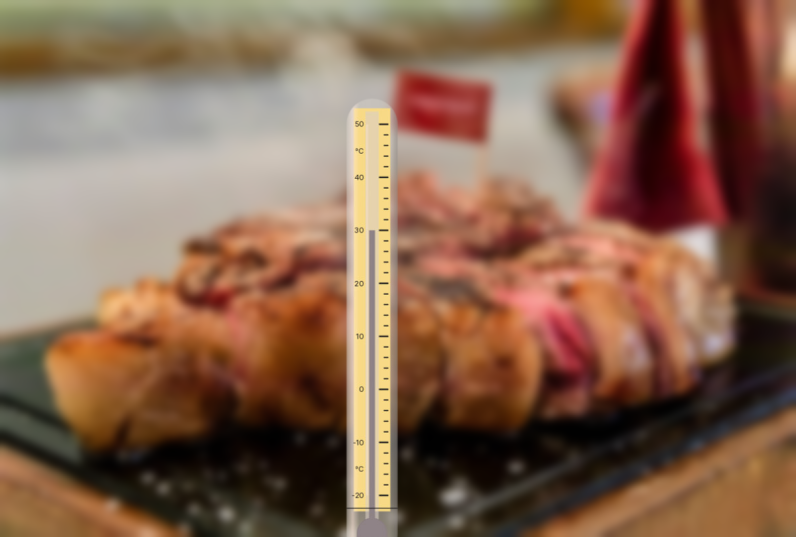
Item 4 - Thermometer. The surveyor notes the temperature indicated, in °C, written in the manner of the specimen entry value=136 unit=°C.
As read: value=30 unit=°C
